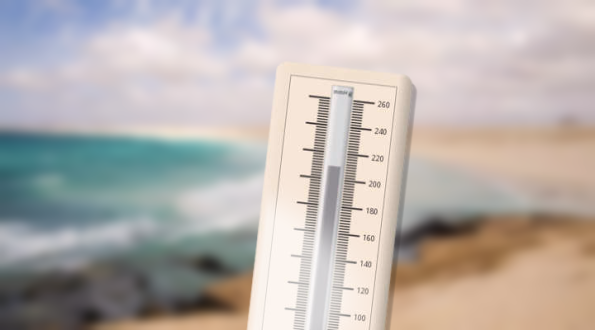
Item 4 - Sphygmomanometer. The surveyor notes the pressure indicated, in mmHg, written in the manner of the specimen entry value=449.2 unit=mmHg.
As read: value=210 unit=mmHg
